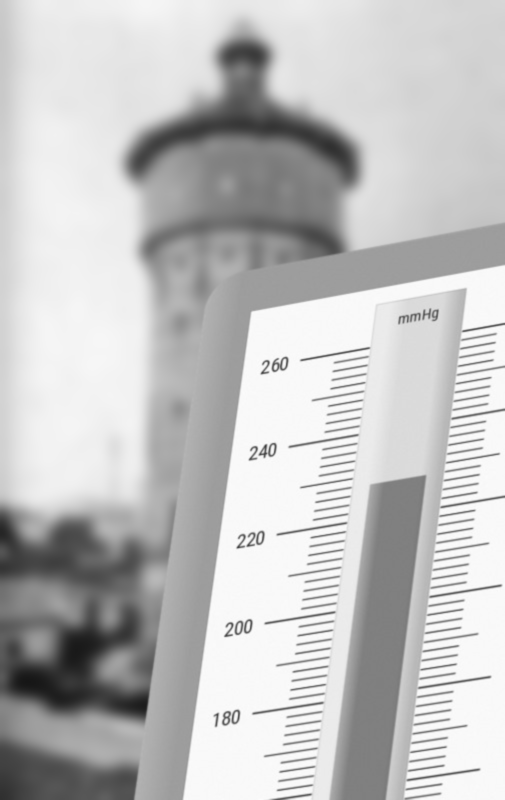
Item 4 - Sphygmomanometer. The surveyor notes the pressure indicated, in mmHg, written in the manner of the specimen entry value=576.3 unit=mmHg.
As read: value=228 unit=mmHg
